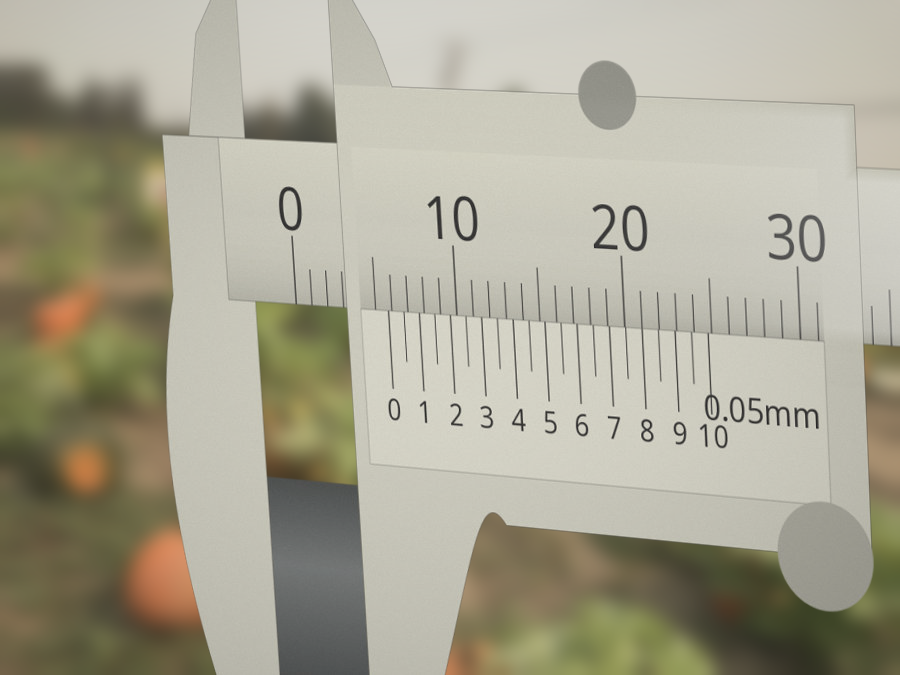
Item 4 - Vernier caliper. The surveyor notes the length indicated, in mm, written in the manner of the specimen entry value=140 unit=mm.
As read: value=5.8 unit=mm
